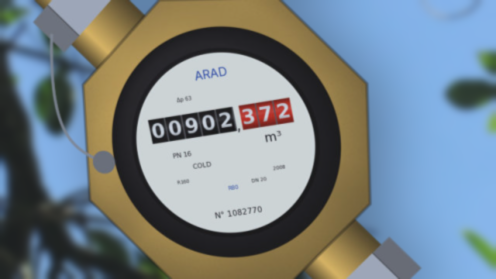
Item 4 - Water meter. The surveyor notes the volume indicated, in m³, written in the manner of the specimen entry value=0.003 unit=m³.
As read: value=902.372 unit=m³
